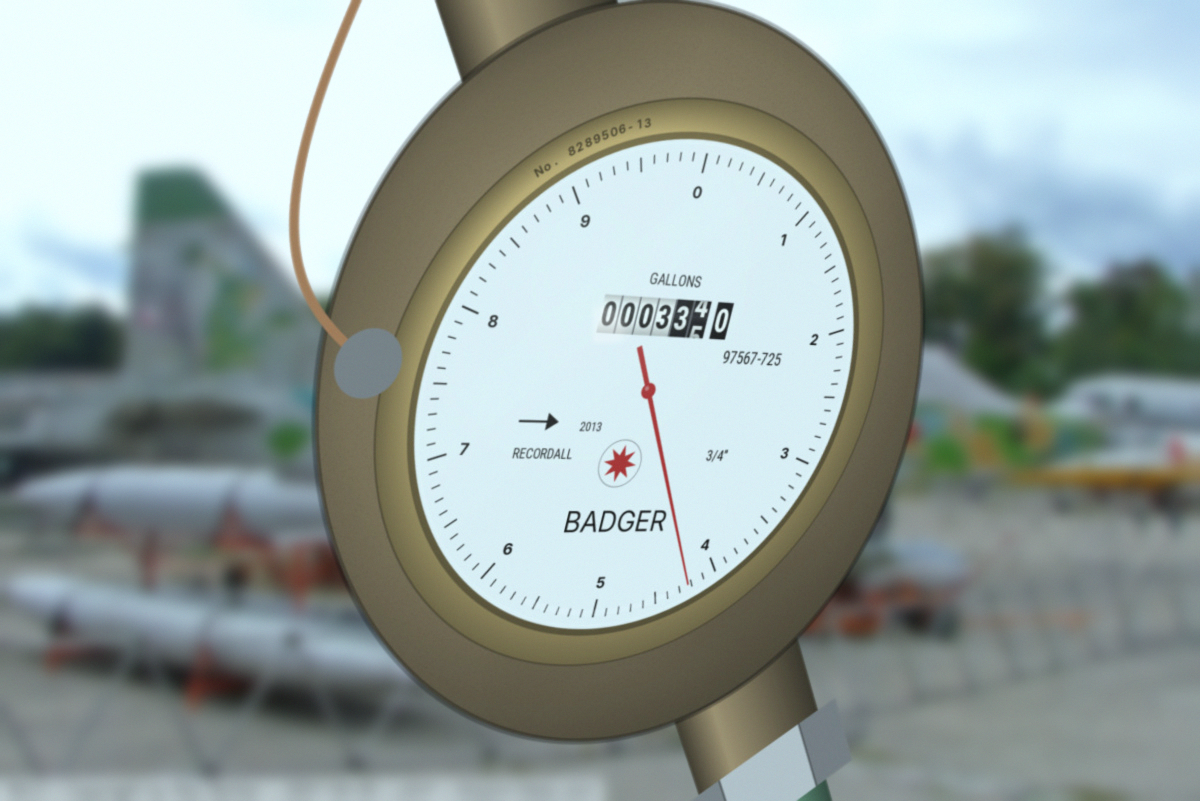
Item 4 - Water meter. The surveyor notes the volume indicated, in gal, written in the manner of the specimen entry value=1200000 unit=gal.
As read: value=3344.2 unit=gal
